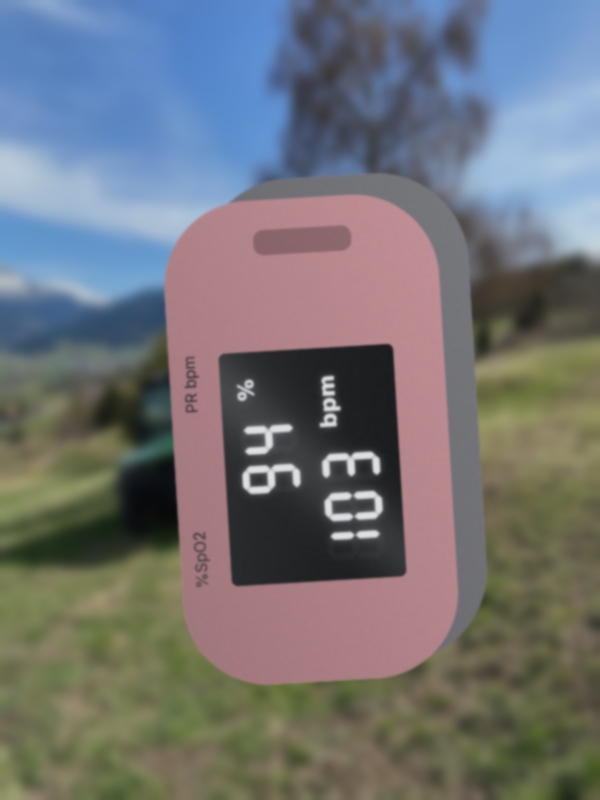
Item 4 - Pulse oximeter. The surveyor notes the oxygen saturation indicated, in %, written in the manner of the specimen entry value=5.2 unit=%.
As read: value=94 unit=%
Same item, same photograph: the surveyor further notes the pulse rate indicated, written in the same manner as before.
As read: value=103 unit=bpm
